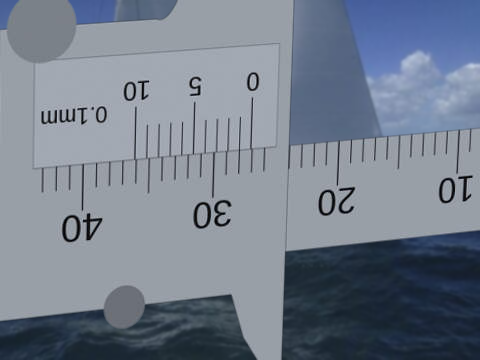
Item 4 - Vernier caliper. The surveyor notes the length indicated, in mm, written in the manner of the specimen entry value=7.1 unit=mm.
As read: value=27.1 unit=mm
